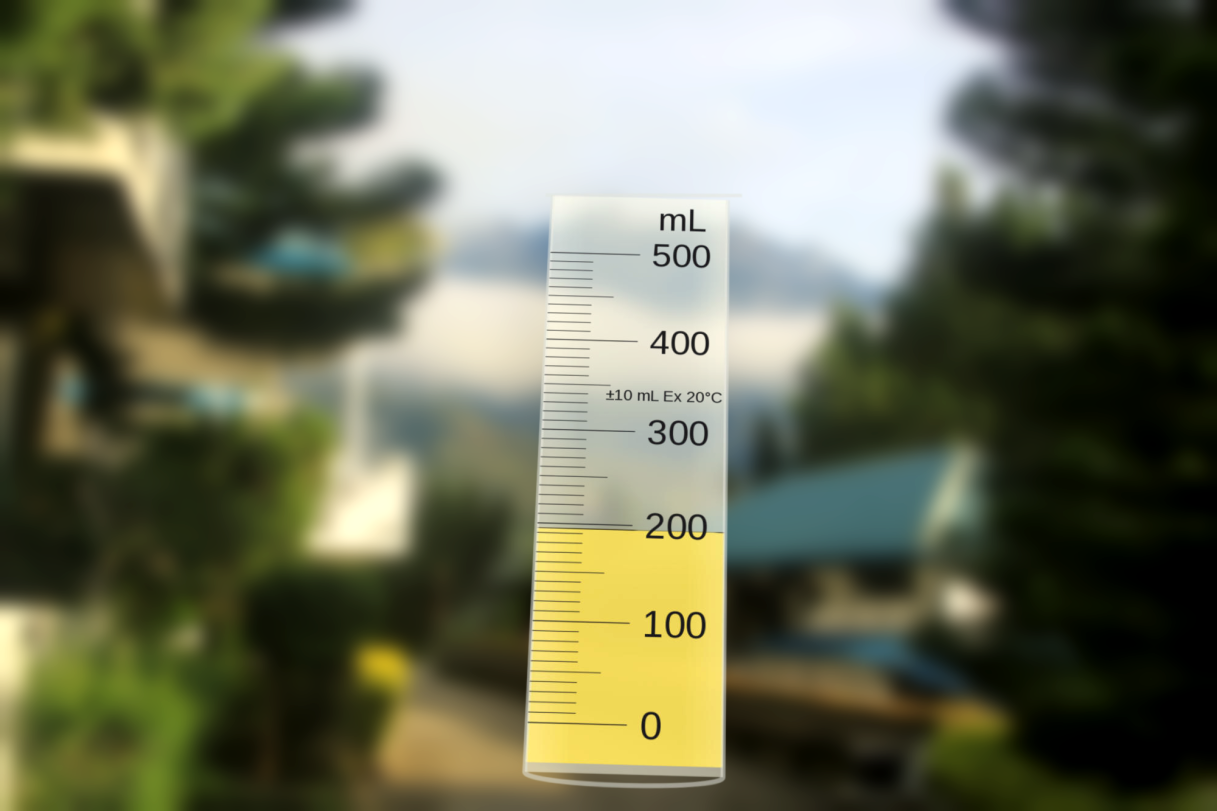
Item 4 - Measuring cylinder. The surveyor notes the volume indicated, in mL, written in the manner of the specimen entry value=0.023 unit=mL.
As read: value=195 unit=mL
